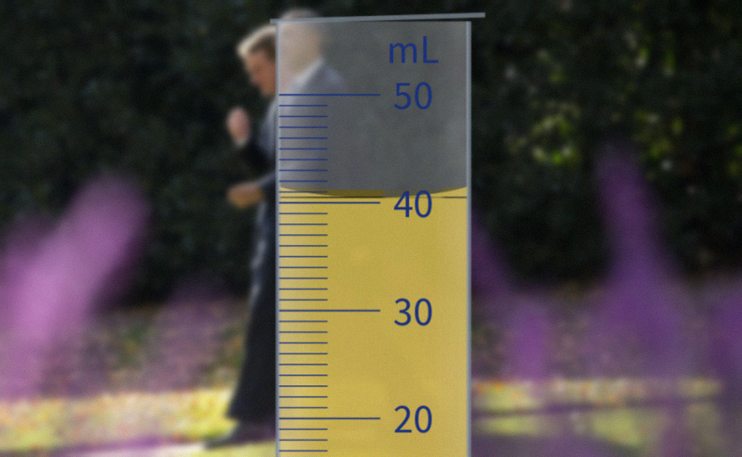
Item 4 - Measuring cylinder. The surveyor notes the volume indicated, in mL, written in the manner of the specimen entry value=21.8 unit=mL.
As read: value=40.5 unit=mL
